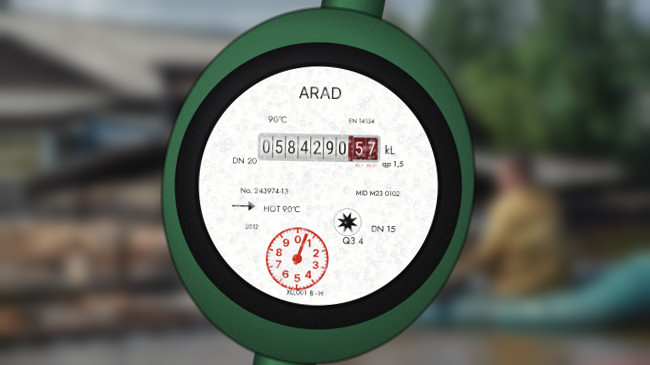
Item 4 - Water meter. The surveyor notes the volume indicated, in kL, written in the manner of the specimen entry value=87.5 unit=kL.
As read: value=584290.570 unit=kL
